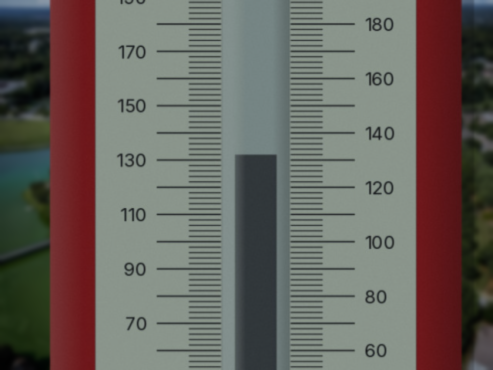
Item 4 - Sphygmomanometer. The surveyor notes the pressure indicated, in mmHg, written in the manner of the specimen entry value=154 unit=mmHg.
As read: value=132 unit=mmHg
